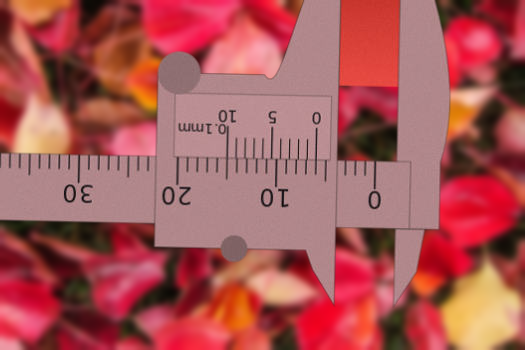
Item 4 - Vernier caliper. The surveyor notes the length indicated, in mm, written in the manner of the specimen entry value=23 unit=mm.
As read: value=6.0 unit=mm
